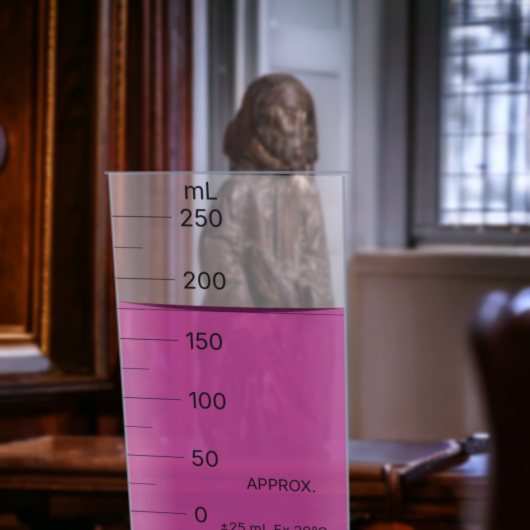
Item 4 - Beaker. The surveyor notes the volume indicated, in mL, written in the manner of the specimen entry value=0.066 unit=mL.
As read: value=175 unit=mL
